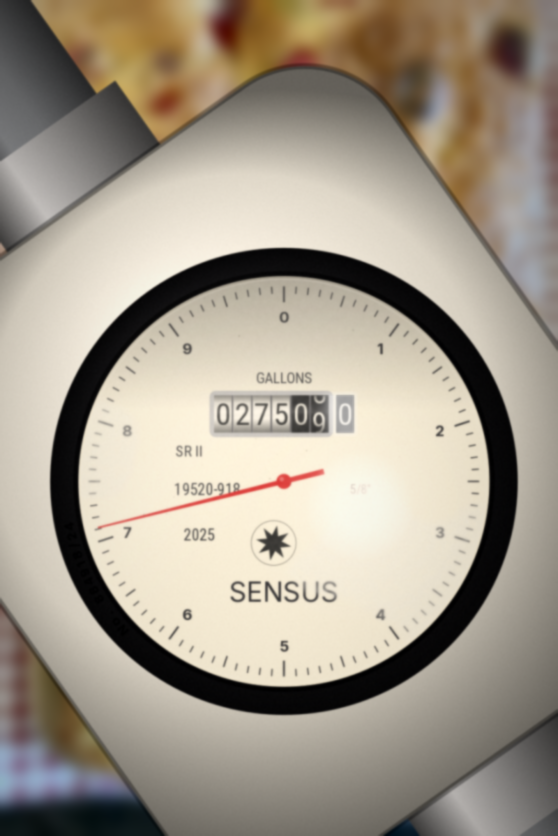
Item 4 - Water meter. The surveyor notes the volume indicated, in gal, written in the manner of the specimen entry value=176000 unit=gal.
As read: value=275087.1 unit=gal
